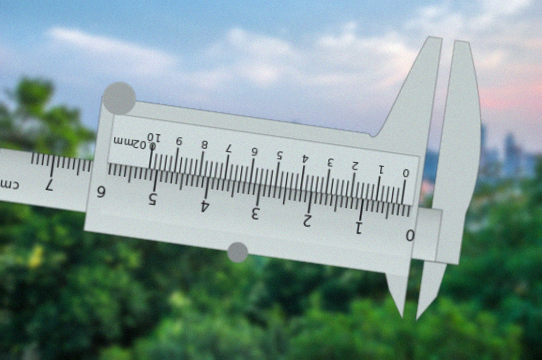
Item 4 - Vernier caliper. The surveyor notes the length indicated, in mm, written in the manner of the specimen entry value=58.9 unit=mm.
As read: value=2.5 unit=mm
